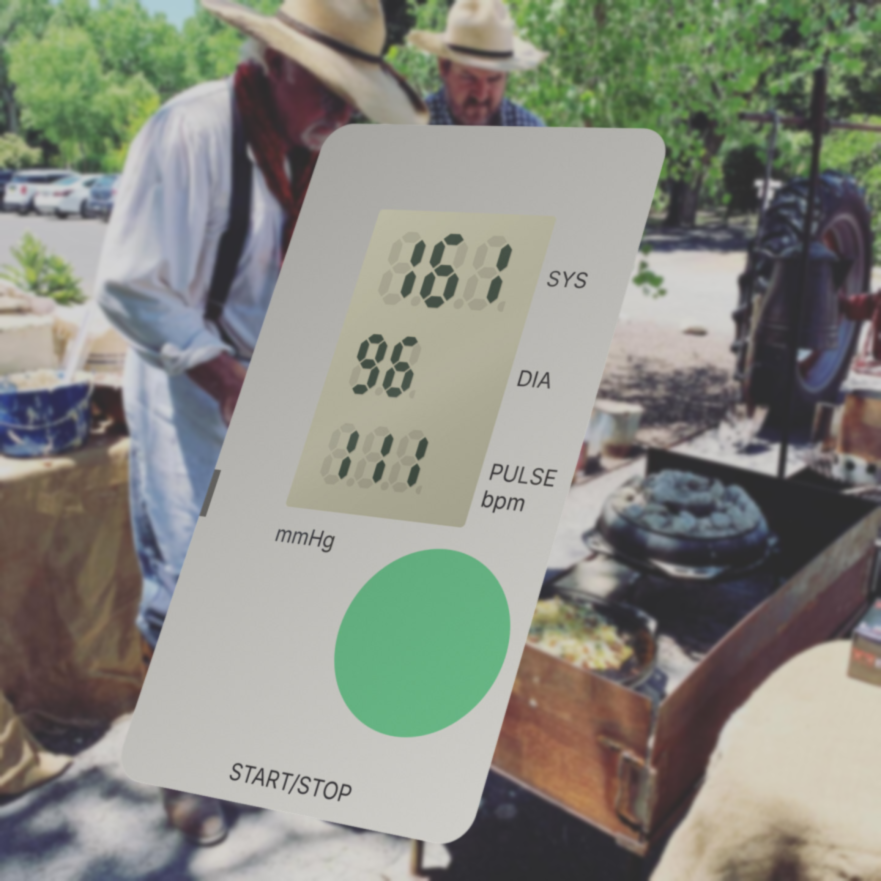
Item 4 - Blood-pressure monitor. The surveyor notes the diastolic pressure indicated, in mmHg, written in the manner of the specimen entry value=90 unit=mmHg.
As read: value=96 unit=mmHg
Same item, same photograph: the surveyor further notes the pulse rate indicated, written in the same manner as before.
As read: value=111 unit=bpm
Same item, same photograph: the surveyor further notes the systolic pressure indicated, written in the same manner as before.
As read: value=161 unit=mmHg
